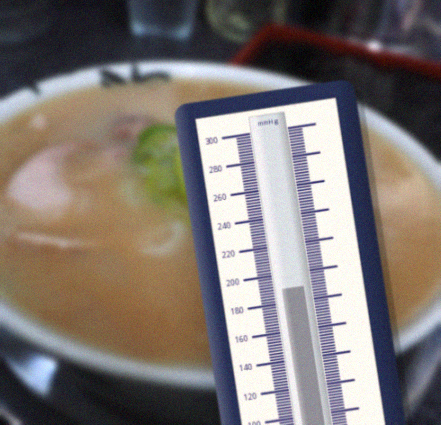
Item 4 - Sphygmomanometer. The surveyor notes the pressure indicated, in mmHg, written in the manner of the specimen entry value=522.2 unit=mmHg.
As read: value=190 unit=mmHg
